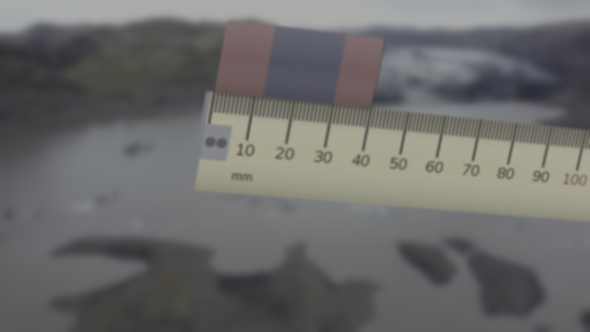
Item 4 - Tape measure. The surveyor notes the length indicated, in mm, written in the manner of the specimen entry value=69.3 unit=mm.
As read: value=40 unit=mm
